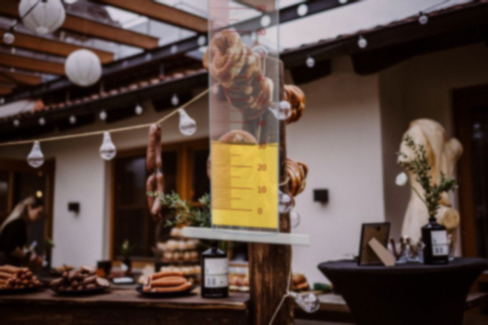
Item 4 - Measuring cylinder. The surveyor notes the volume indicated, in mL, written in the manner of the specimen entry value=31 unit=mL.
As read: value=30 unit=mL
